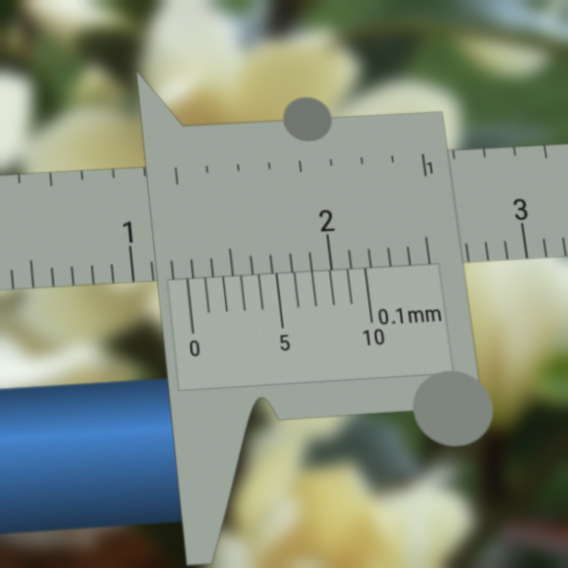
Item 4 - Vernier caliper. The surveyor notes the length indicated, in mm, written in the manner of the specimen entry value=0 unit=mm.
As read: value=12.7 unit=mm
